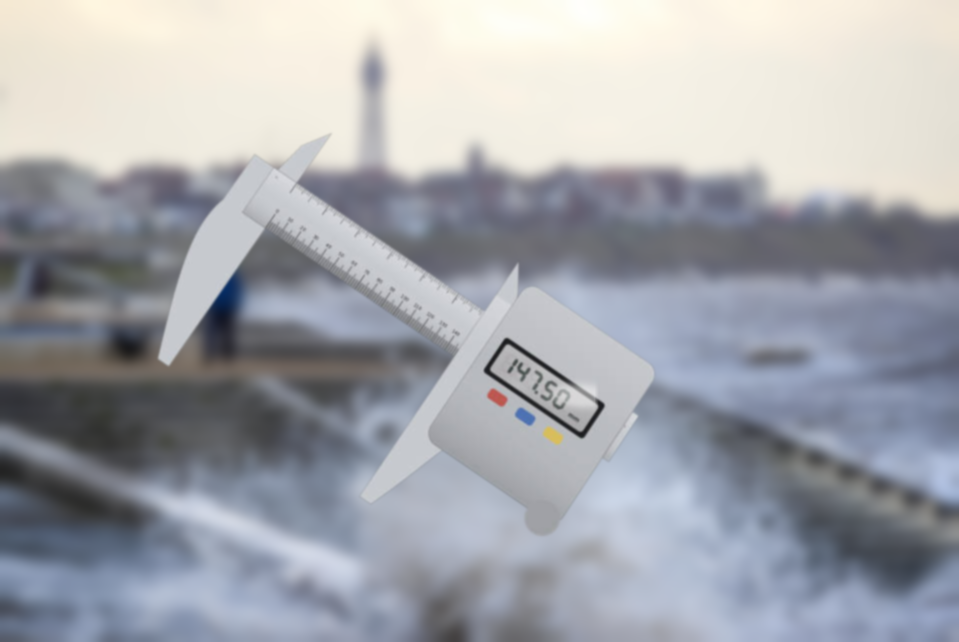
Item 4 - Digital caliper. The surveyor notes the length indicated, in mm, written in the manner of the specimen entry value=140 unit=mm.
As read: value=147.50 unit=mm
